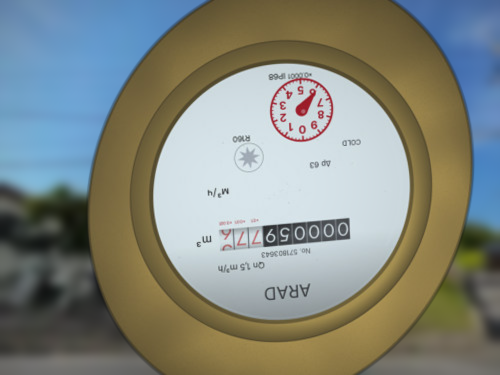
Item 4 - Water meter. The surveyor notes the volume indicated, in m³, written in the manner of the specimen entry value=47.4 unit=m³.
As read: value=59.7756 unit=m³
